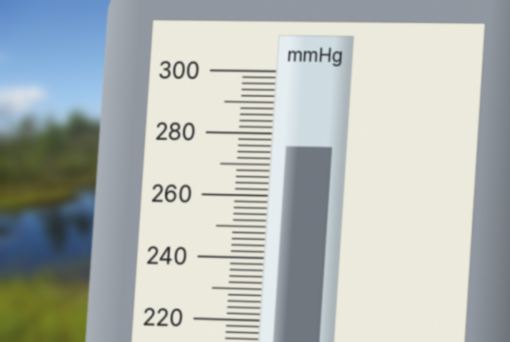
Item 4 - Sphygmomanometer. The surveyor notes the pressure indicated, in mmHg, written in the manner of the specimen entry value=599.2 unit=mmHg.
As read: value=276 unit=mmHg
